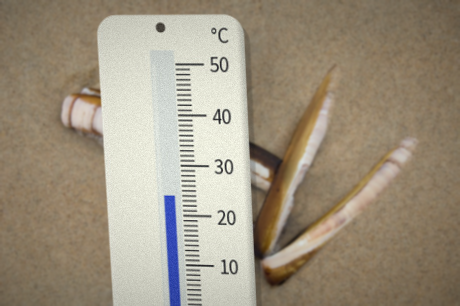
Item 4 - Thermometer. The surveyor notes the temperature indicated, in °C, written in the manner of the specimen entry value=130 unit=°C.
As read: value=24 unit=°C
